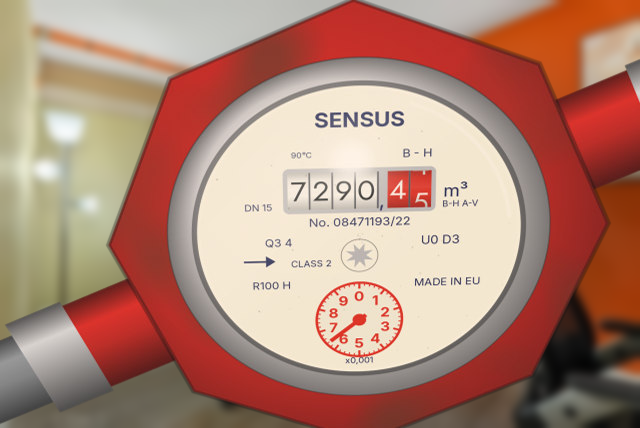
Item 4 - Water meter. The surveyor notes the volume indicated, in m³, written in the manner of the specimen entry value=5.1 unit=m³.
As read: value=7290.446 unit=m³
